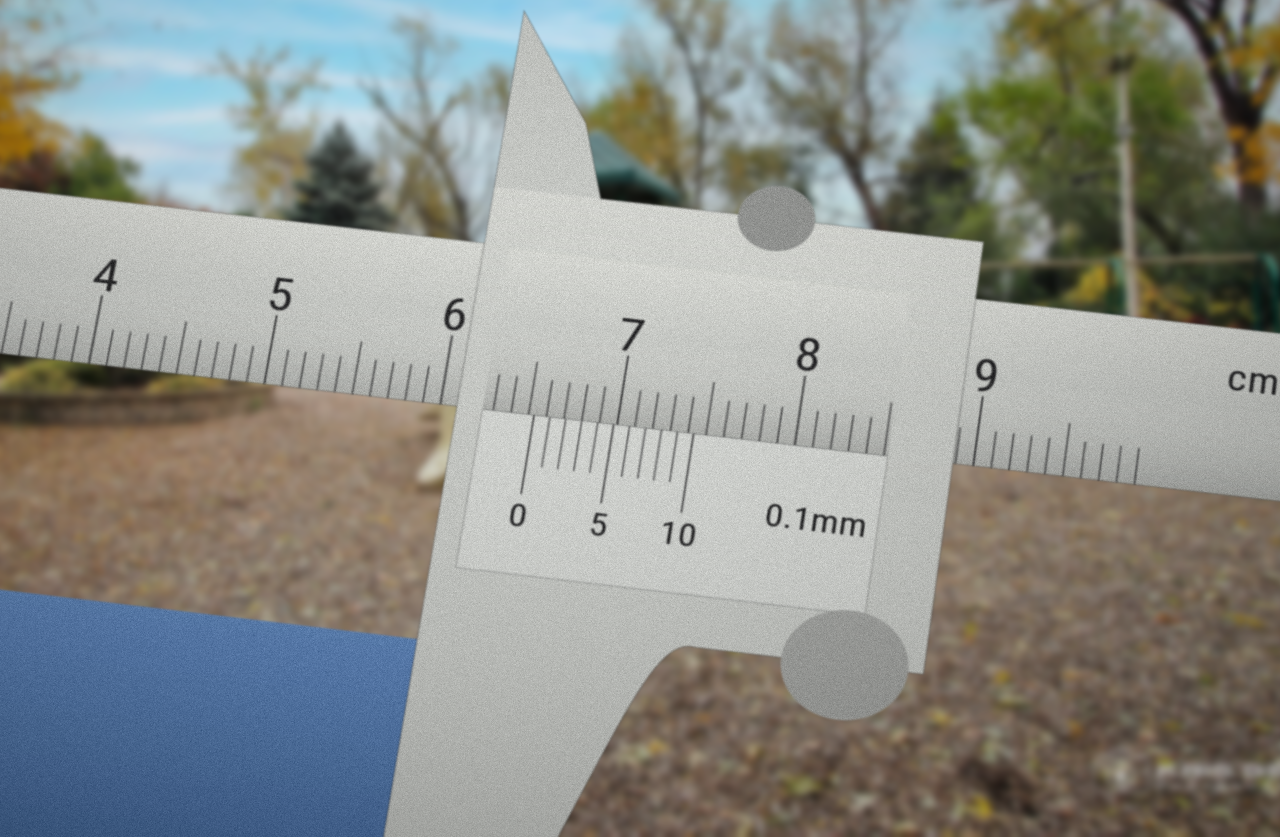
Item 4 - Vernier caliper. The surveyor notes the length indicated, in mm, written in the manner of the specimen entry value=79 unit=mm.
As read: value=65.3 unit=mm
